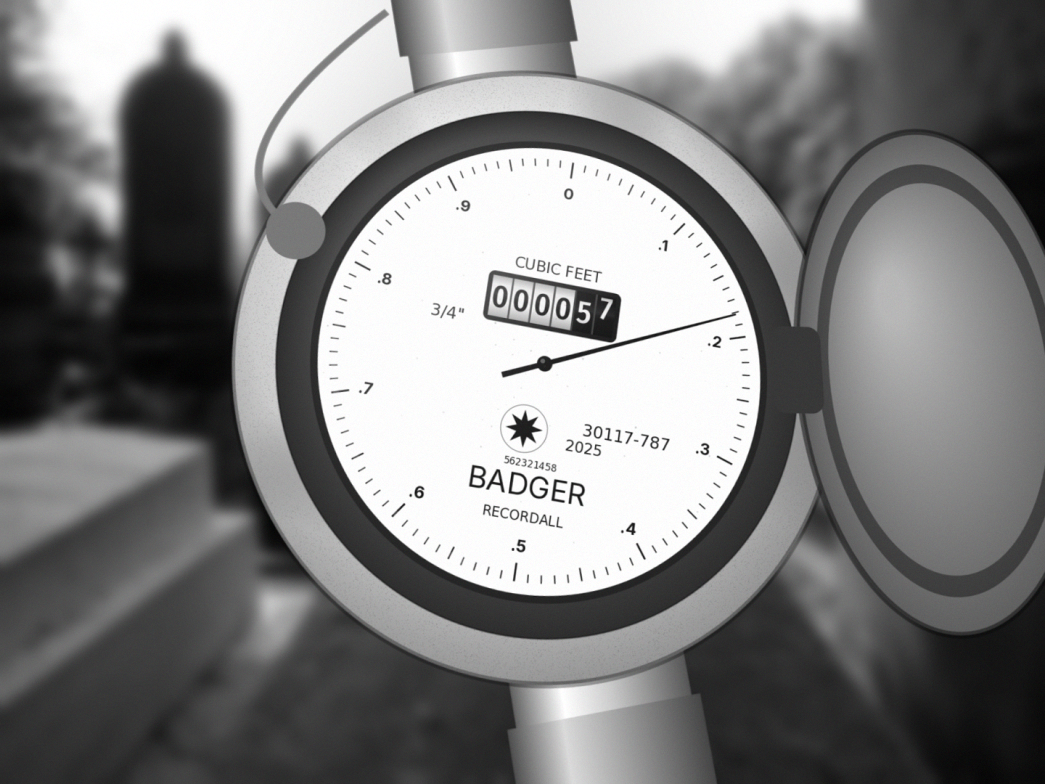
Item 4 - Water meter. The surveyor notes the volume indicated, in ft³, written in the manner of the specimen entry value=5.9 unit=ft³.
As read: value=57.18 unit=ft³
